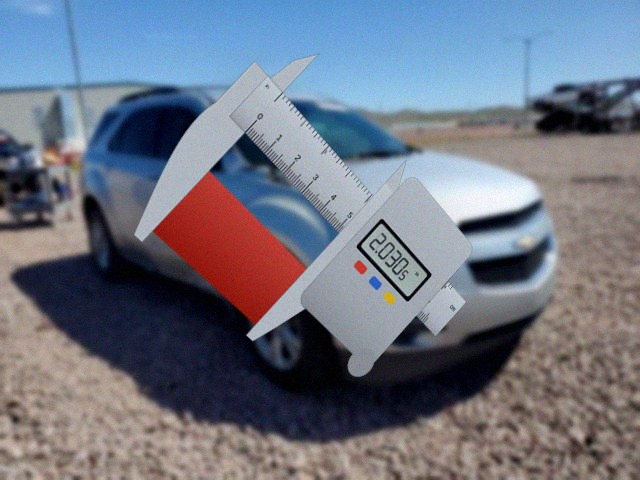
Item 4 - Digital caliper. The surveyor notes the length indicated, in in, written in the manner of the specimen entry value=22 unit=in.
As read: value=2.0305 unit=in
